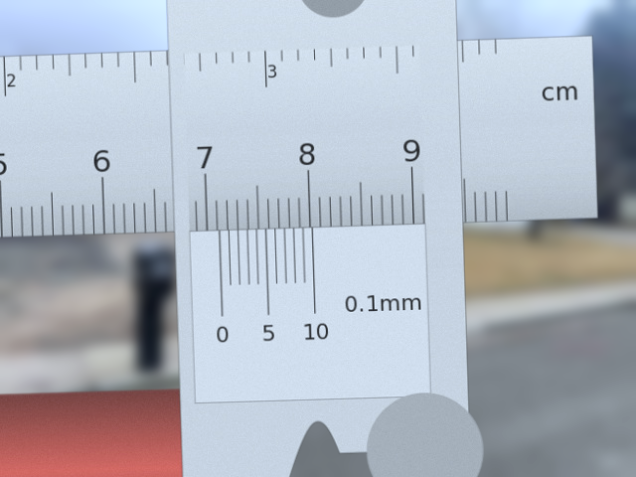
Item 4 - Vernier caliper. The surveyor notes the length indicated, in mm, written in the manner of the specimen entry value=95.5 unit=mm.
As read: value=71.2 unit=mm
